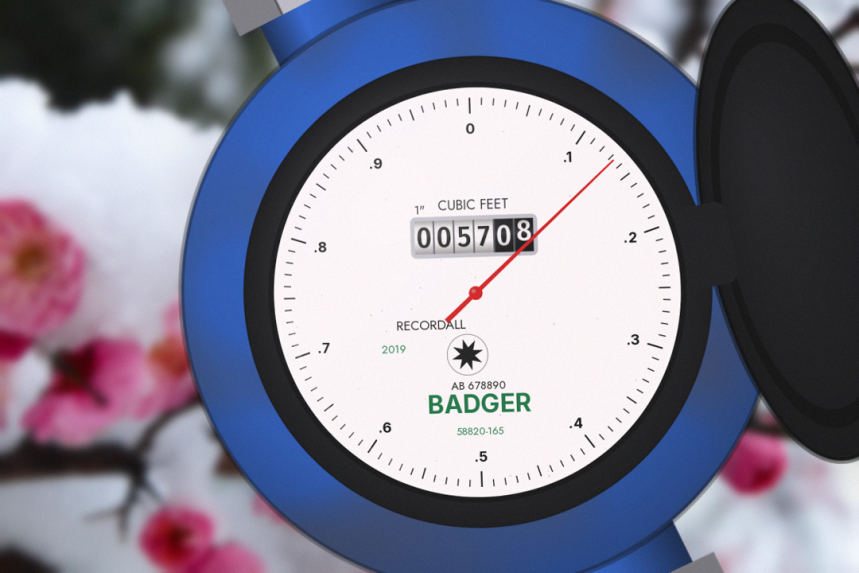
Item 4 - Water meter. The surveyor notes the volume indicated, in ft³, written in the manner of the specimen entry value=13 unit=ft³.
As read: value=5708.13 unit=ft³
